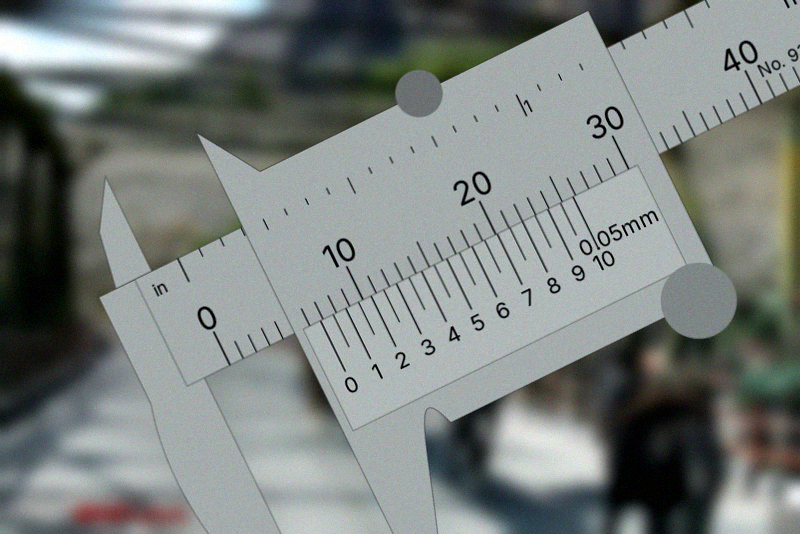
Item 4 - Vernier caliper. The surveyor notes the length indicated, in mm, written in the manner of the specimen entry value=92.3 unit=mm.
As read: value=6.8 unit=mm
